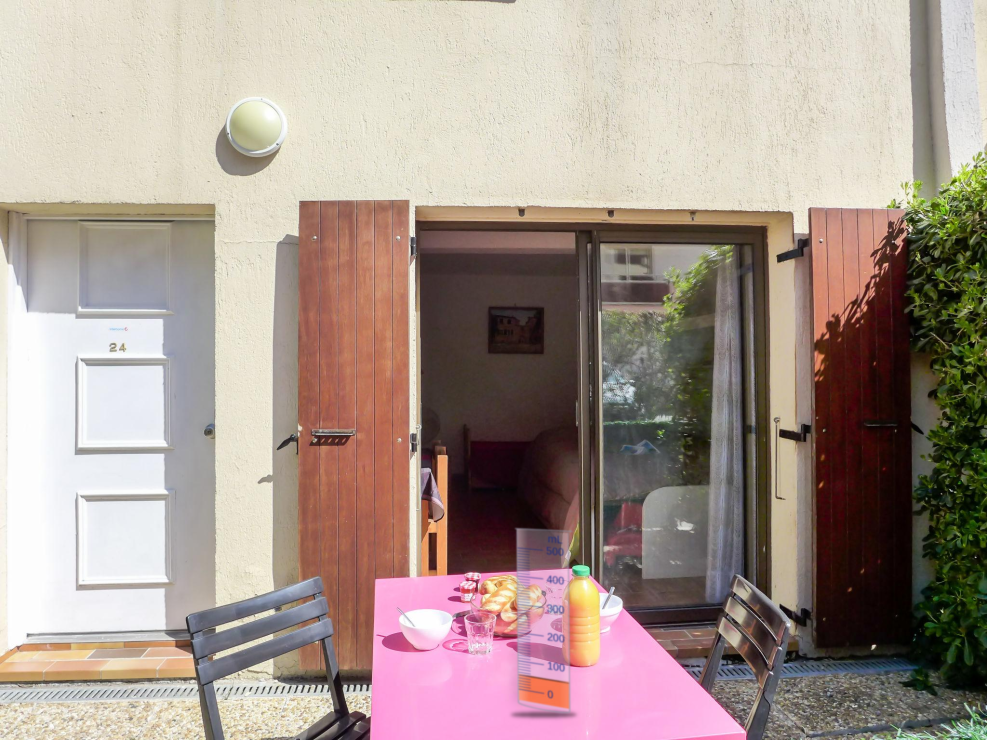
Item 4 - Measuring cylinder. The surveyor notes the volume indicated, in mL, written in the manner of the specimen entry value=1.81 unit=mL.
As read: value=50 unit=mL
